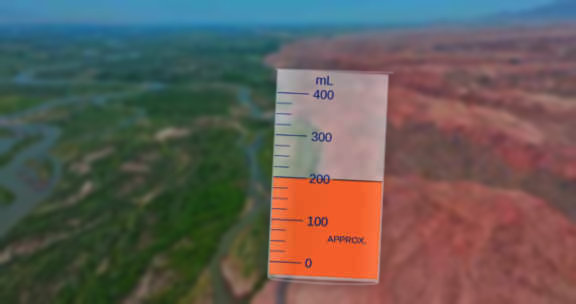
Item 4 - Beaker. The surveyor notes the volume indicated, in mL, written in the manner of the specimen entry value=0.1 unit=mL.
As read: value=200 unit=mL
